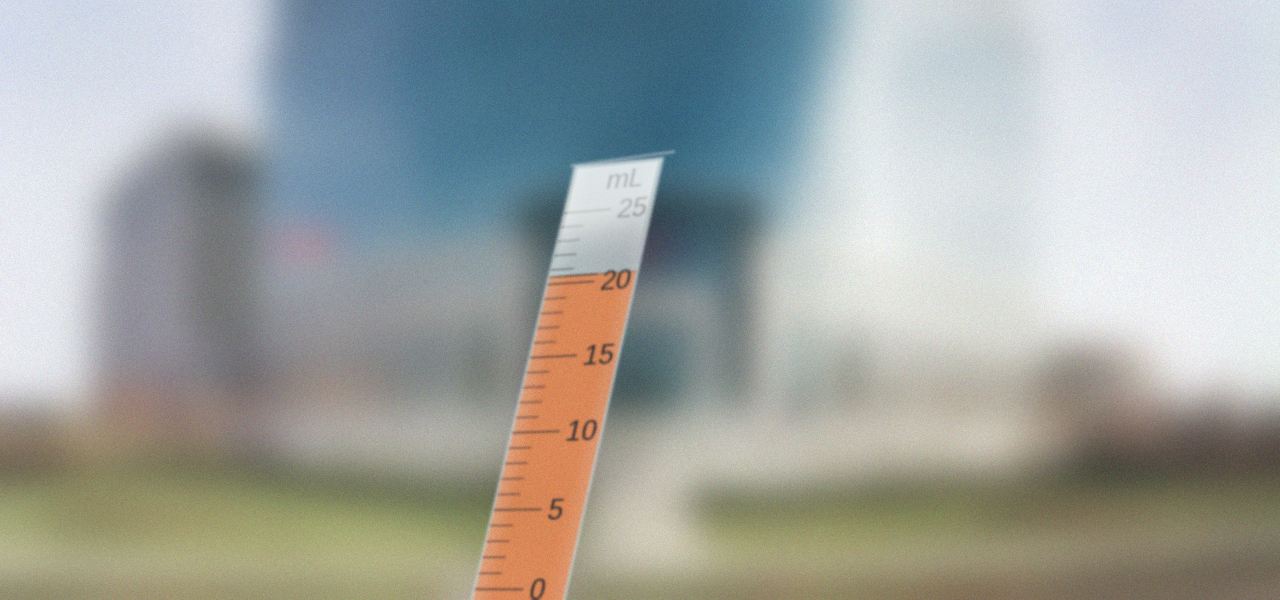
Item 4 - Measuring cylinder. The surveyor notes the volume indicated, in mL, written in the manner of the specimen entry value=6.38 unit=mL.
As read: value=20.5 unit=mL
